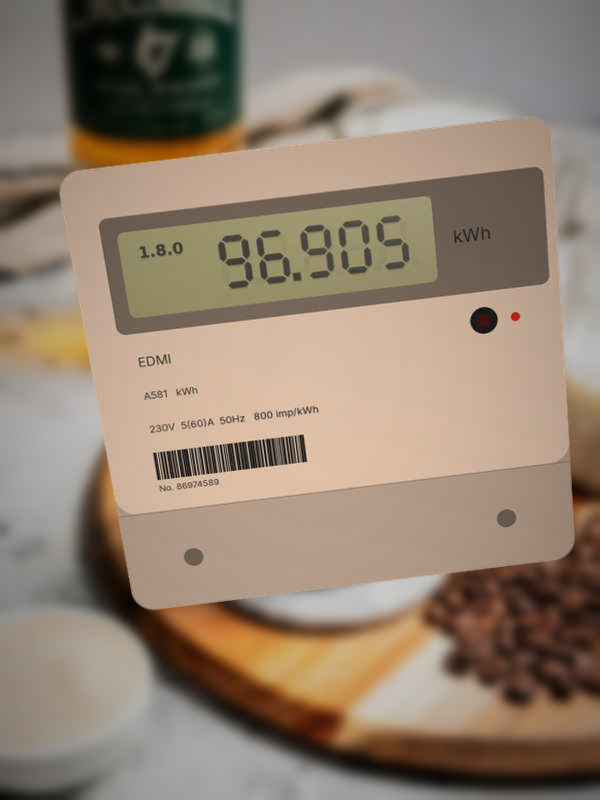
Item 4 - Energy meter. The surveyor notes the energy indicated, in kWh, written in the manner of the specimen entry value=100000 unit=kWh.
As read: value=96.905 unit=kWh
